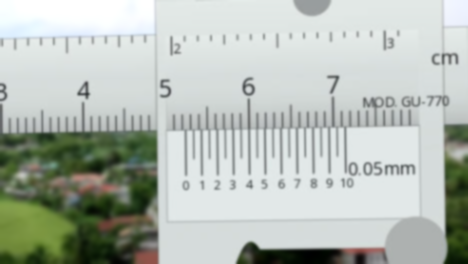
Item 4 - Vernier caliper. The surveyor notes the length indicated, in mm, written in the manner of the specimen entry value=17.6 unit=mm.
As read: value=52.4 unit=mm
